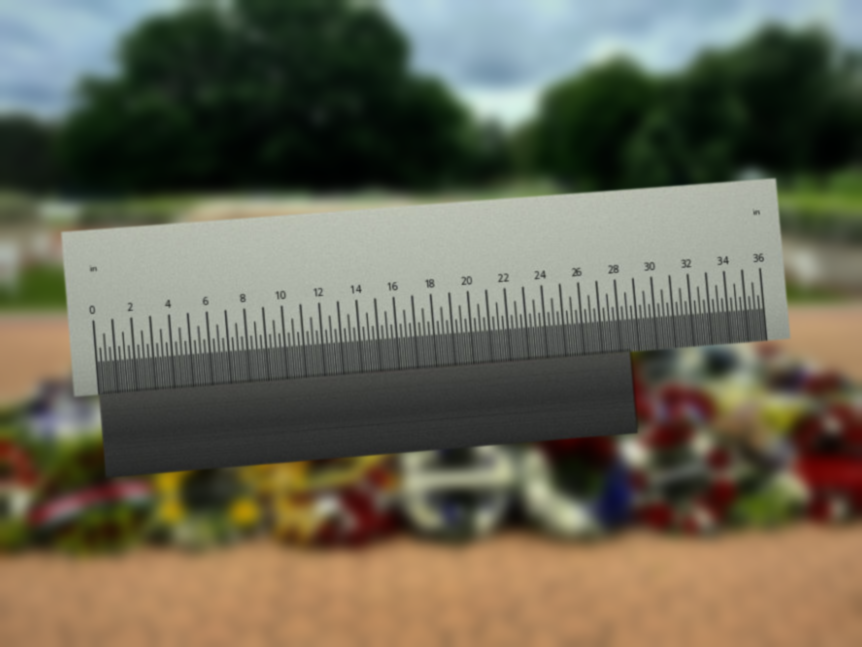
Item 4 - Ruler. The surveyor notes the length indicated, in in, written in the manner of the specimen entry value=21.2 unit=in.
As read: value=28.5 unit=in
